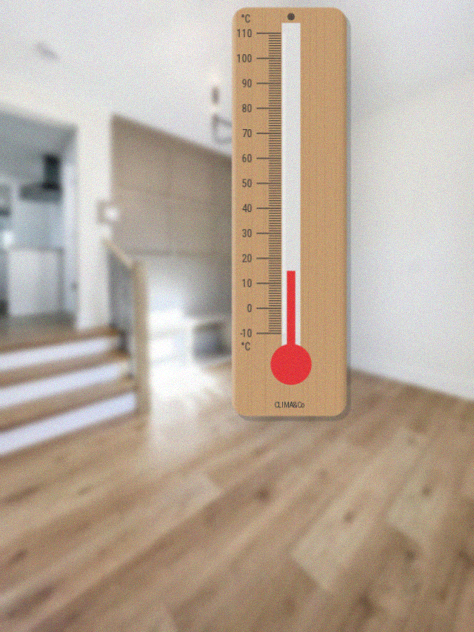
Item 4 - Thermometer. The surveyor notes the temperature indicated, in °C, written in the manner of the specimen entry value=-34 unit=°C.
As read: value=15 unit=°C
